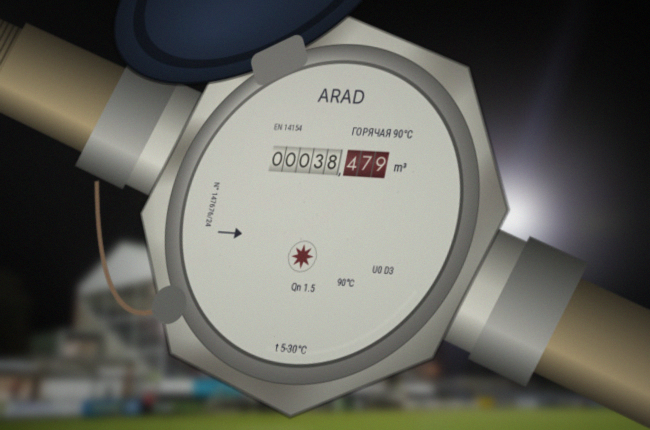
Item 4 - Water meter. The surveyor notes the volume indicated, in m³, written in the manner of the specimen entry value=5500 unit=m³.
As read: value=38.479 unit=m³
